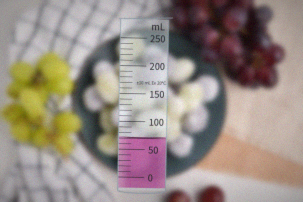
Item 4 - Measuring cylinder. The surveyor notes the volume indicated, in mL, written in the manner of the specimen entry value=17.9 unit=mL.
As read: value=70 unit=mL
